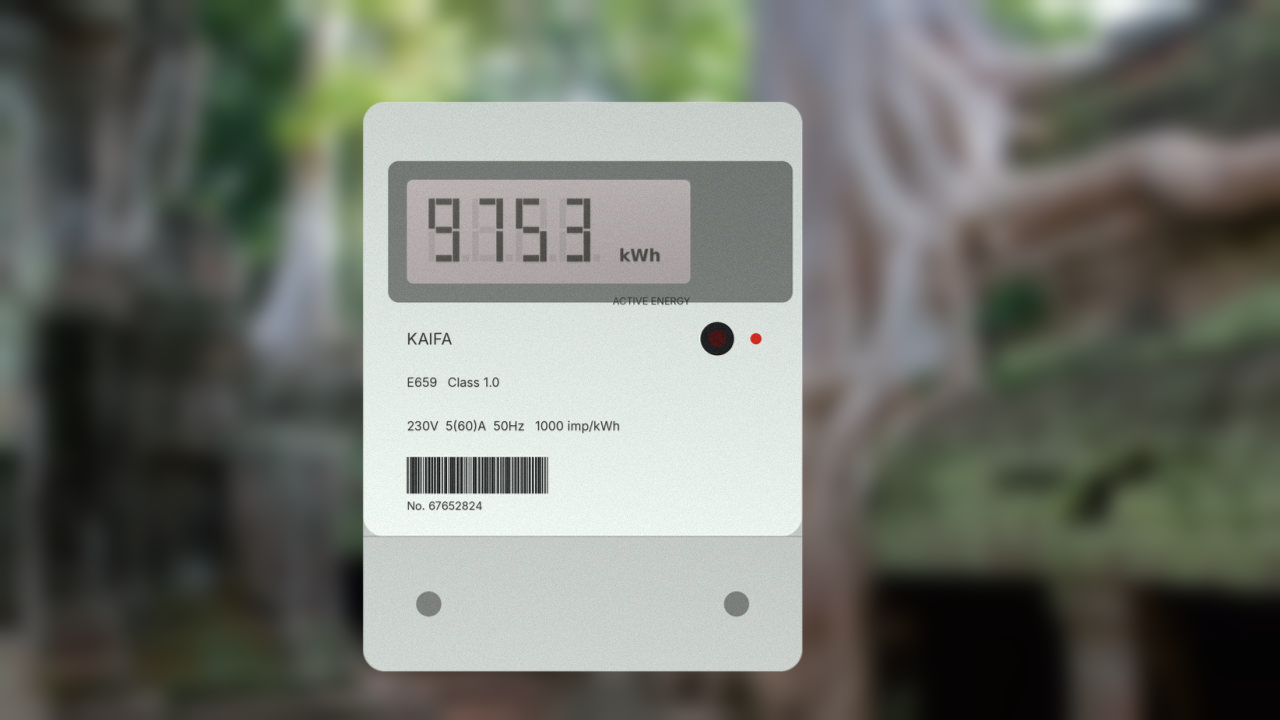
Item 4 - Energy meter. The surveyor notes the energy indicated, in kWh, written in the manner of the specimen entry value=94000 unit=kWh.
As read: value=9753 unit=kWh
